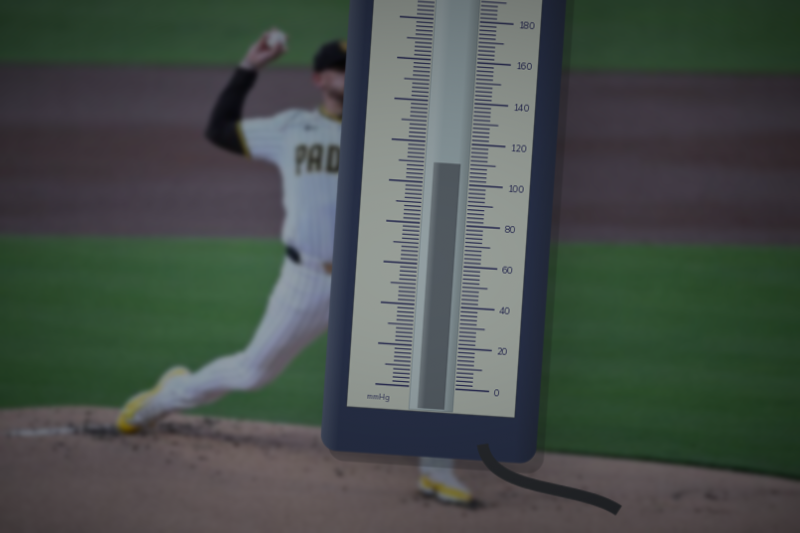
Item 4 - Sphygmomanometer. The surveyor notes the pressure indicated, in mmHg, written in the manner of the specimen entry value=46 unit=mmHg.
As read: value=110 unit=mmHg
